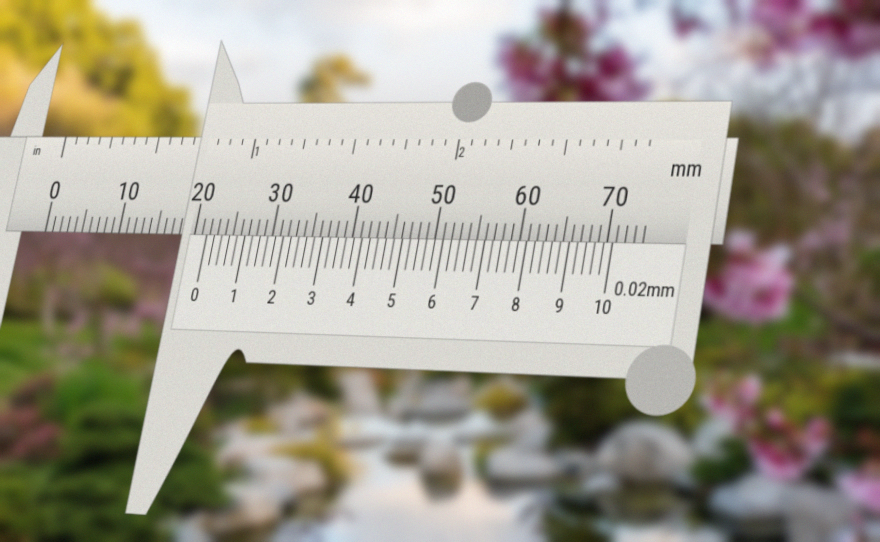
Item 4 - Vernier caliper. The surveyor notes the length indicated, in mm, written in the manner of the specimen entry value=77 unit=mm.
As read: value=21.6 unit=mm
